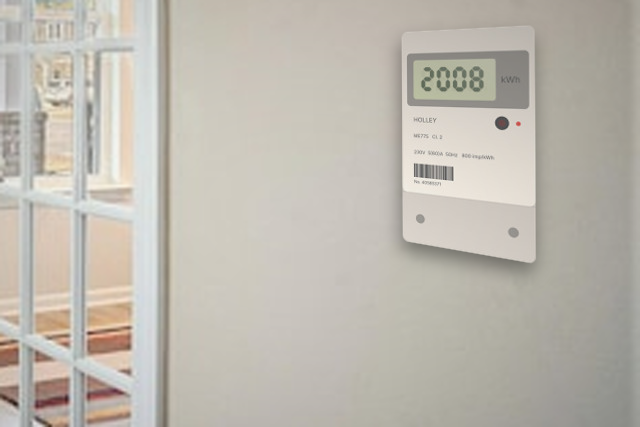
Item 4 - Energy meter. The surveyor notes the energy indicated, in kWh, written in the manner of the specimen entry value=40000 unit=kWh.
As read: value=2008 unit=kWh
